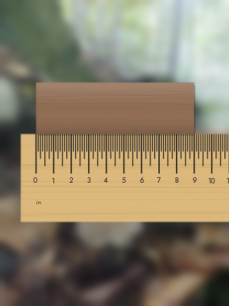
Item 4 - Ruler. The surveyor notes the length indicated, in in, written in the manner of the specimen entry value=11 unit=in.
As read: value=9 unit=in
